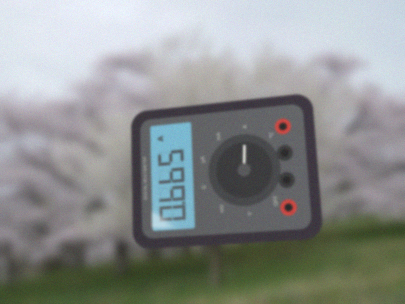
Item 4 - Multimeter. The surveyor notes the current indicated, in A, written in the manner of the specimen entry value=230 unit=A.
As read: value=0.665 unit=A
